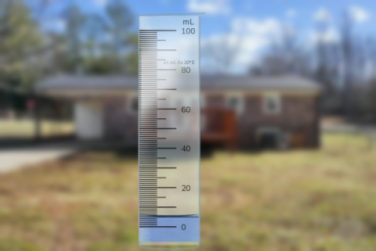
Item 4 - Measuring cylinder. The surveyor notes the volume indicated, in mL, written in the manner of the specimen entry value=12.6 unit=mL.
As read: value=5 unit=mL
